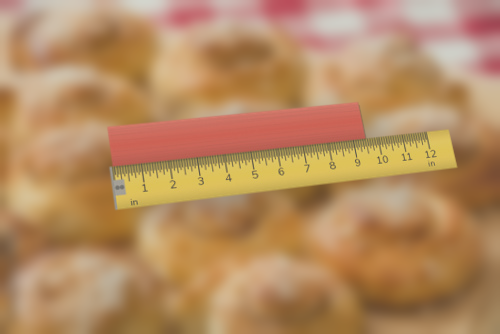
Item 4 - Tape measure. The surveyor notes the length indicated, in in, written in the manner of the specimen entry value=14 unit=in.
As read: value=9.5 unit=in
